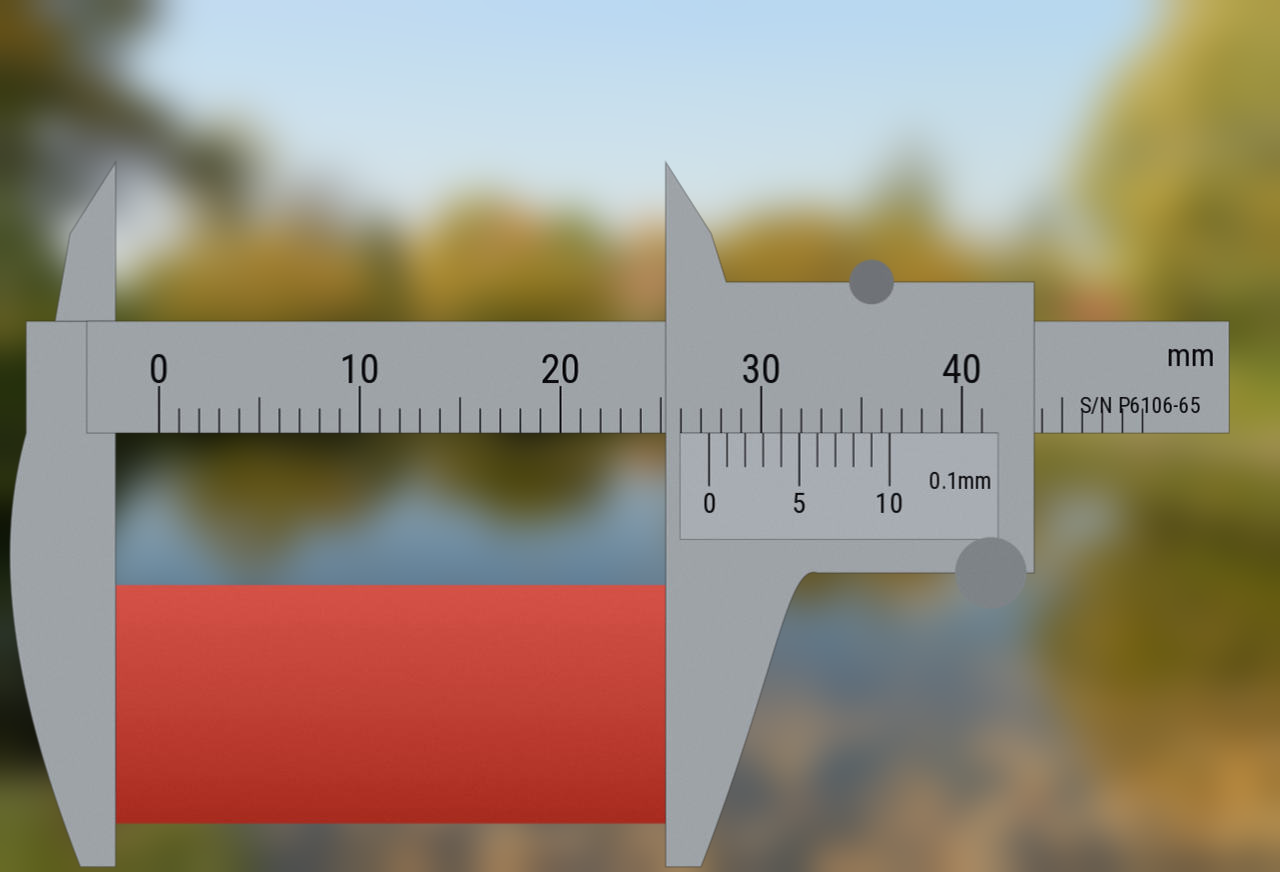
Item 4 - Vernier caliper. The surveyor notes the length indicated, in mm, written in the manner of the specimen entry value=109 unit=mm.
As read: value=27.4 unit=mm
